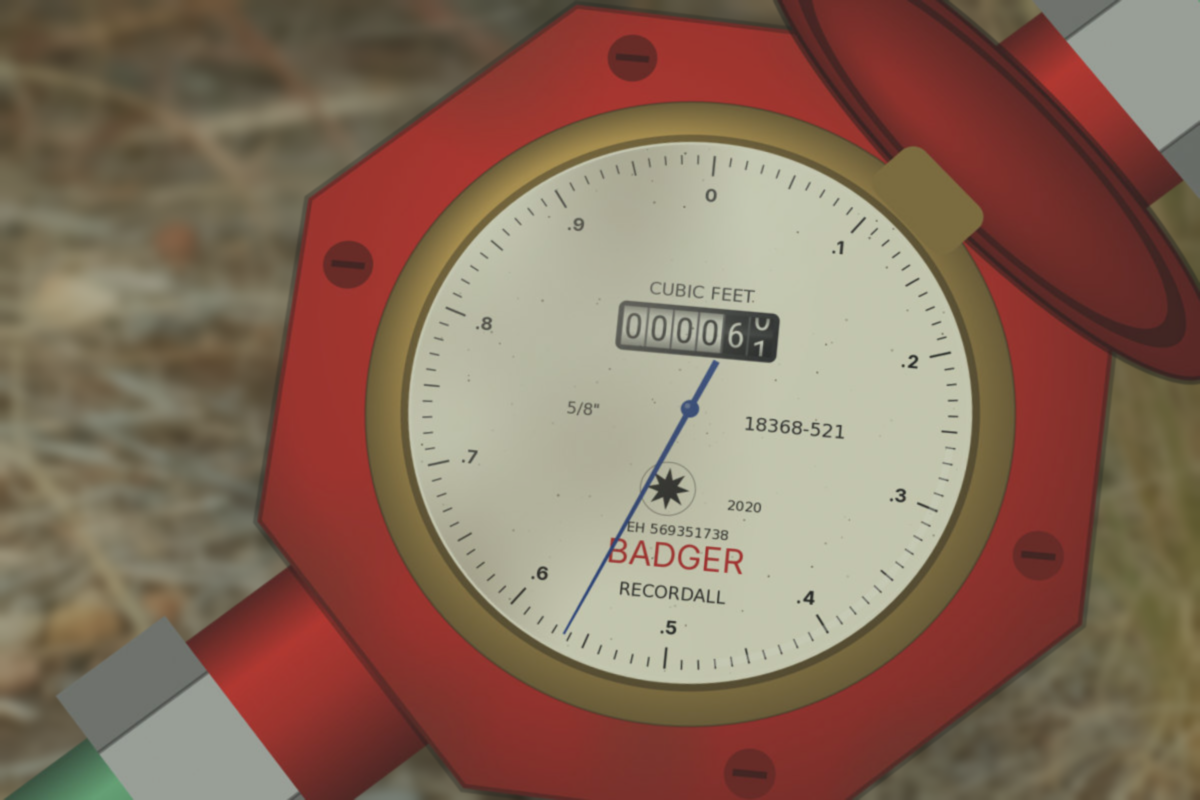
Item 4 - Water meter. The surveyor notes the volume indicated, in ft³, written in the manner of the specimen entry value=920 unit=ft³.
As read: value=60.56 unit=ft³
